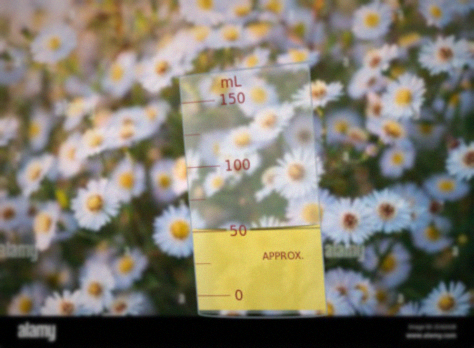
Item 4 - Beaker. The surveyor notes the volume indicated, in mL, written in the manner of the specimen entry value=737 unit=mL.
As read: value=50 unit=mL
